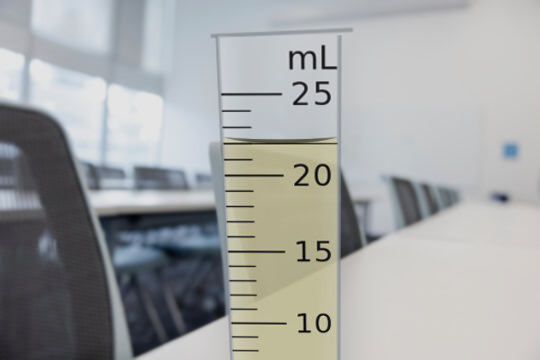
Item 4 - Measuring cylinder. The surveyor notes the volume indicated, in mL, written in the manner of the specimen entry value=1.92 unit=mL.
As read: value=22 unit=mL
